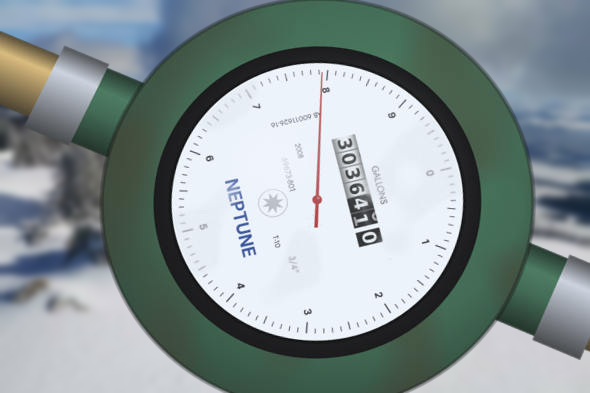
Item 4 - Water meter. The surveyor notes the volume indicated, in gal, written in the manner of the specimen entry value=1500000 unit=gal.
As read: value=3036407.9 unit=gal
